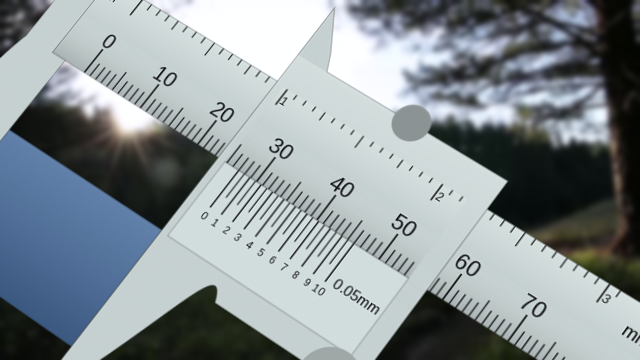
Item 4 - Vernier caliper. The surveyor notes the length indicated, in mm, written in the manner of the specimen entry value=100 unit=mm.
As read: value=27.0 unit=mm
